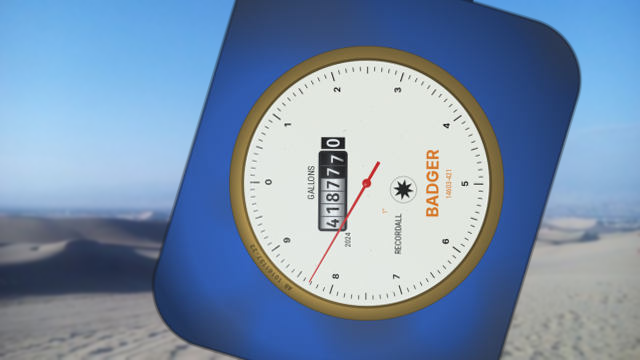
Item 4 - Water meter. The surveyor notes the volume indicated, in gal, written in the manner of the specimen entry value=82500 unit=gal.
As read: value=4187768.3 unit=gal
